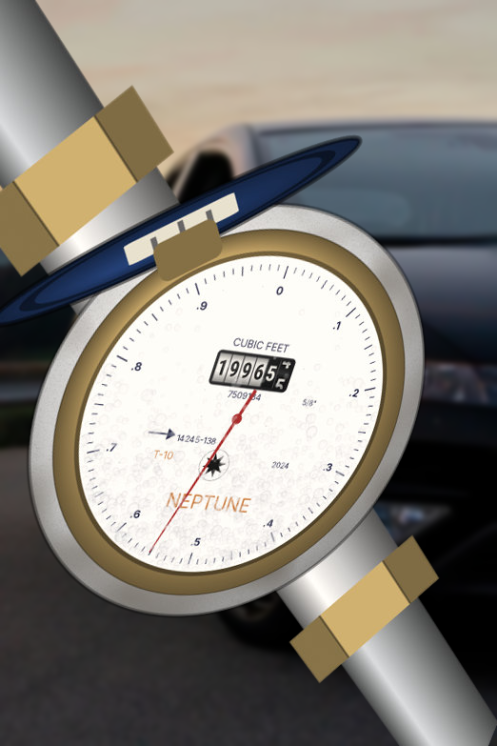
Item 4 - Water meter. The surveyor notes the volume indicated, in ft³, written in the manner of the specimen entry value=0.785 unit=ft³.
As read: value=199654.55 unit=ft³
